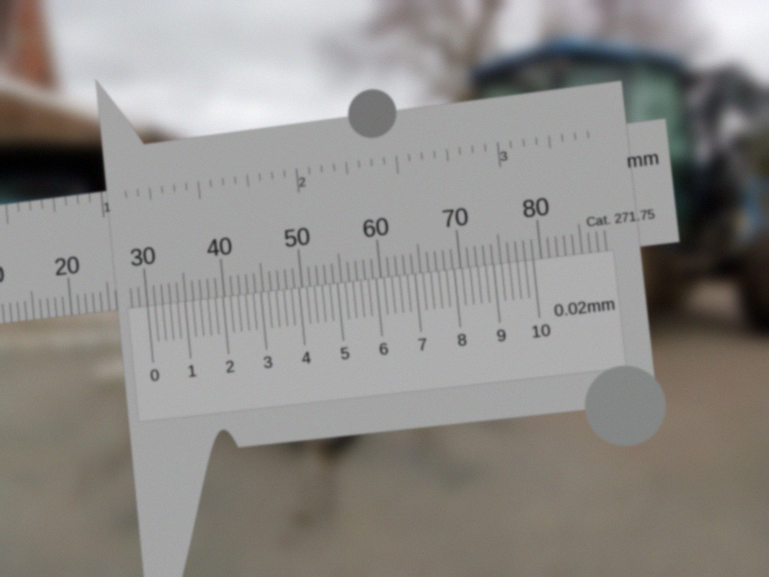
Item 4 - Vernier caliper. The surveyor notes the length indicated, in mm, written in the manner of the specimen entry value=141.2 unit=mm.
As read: value=30.0 unit=mm
